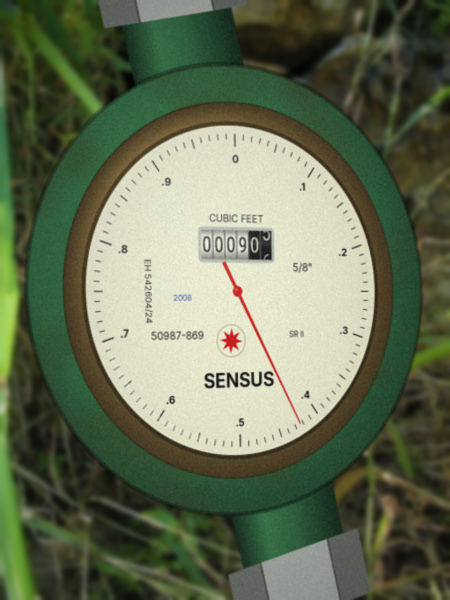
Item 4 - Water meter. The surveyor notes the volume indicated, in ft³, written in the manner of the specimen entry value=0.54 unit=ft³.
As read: value=905.42 unit=ft³
